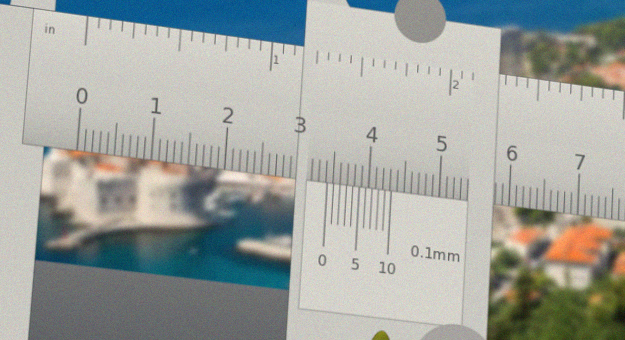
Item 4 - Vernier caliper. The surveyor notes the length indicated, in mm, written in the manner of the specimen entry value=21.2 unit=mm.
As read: value=34.2 unit=mm
